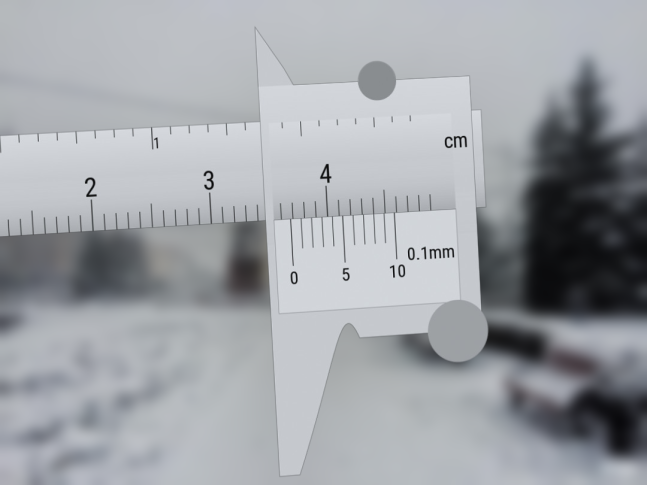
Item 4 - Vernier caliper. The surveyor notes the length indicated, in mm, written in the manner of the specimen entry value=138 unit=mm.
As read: value=36.8 unit=mm
